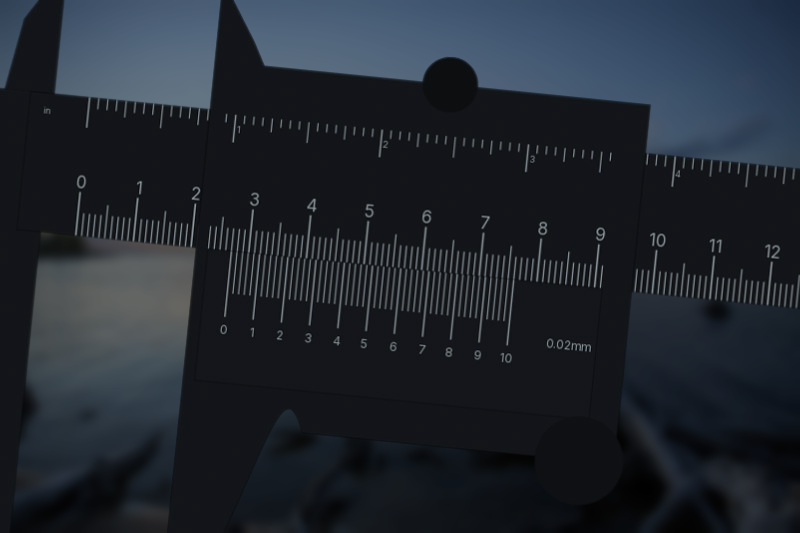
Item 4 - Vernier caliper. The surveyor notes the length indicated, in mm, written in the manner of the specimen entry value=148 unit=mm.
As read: value=27.0 unit=mm
